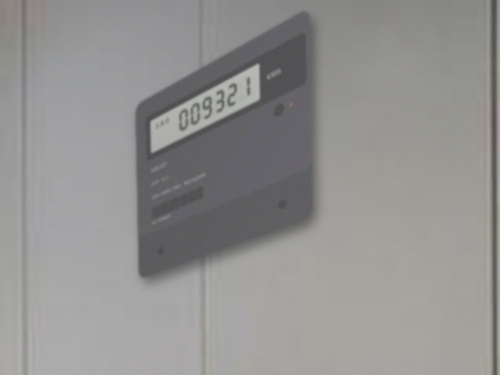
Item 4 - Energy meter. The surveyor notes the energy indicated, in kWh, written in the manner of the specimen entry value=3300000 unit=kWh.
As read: value=9321 unit=kWh
